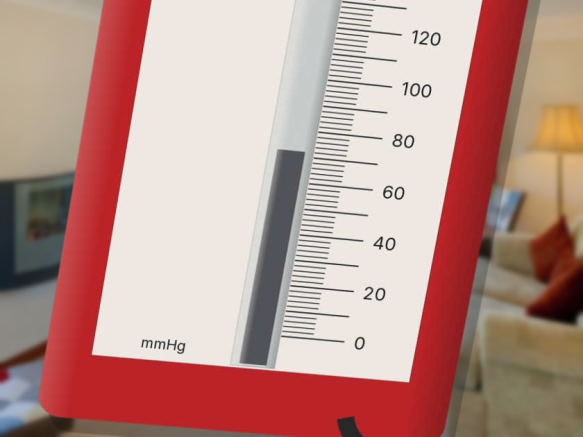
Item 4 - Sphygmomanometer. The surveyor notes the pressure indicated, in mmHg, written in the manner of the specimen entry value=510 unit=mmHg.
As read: value=72 unit=mmHg
